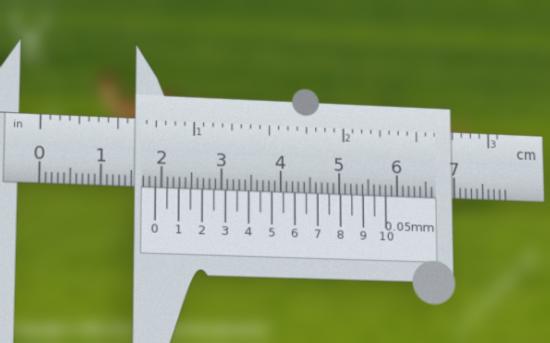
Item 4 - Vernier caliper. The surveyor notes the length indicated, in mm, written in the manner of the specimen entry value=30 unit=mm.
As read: value=19.0 unit=mm
